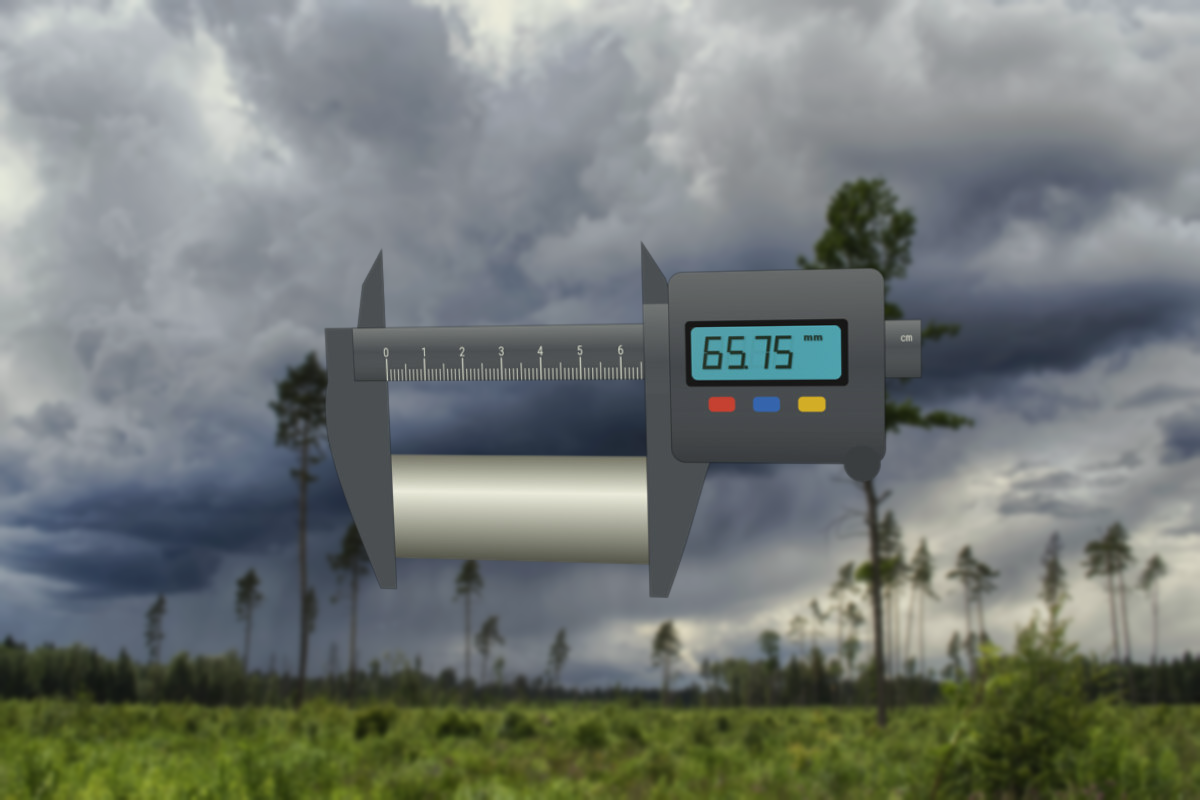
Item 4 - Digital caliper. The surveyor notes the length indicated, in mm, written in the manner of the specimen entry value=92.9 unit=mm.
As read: value=65.75 unit=mm
